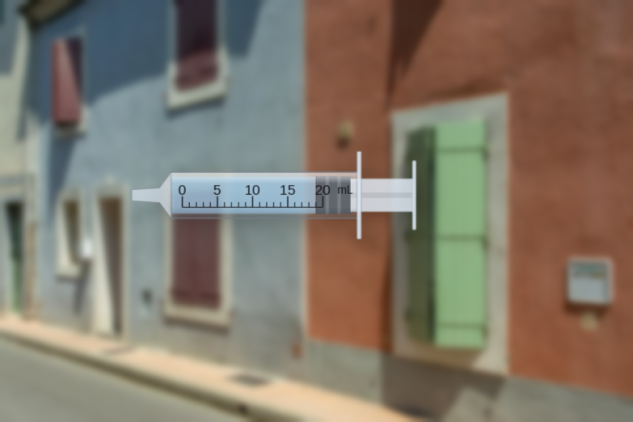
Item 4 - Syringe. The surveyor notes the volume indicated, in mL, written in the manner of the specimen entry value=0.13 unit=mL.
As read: value=19 unit=mL
